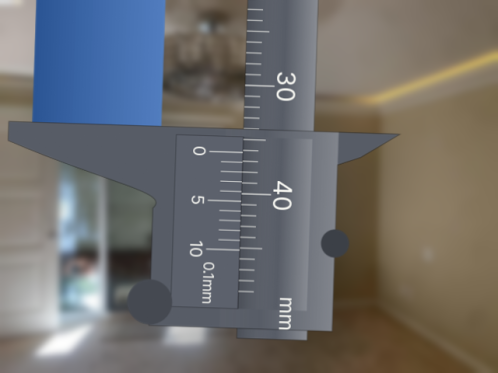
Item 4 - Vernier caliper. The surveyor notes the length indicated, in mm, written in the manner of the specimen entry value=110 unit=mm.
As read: value=36.2 unit=mm
